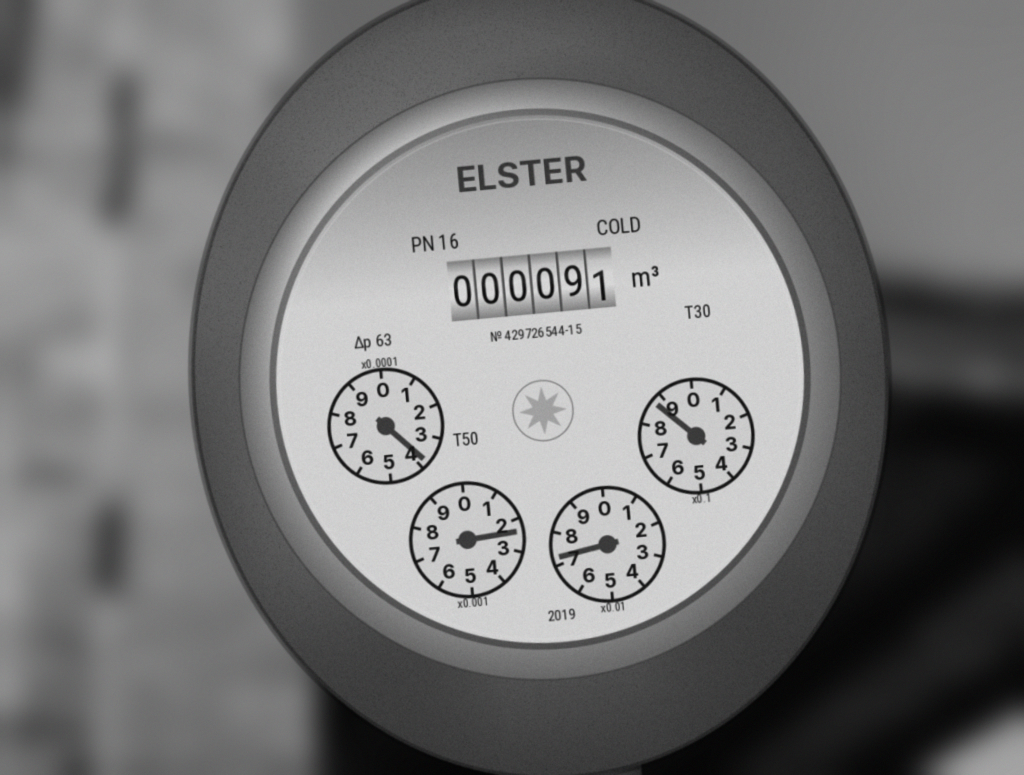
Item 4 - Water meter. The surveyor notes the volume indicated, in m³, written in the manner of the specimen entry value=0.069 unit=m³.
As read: value=90.8723 unit=m³
